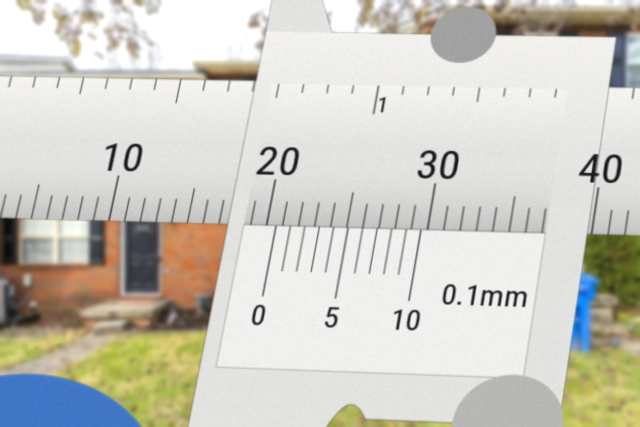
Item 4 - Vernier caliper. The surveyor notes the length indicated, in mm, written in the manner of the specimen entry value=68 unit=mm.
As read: value=20.6 unit=mm
